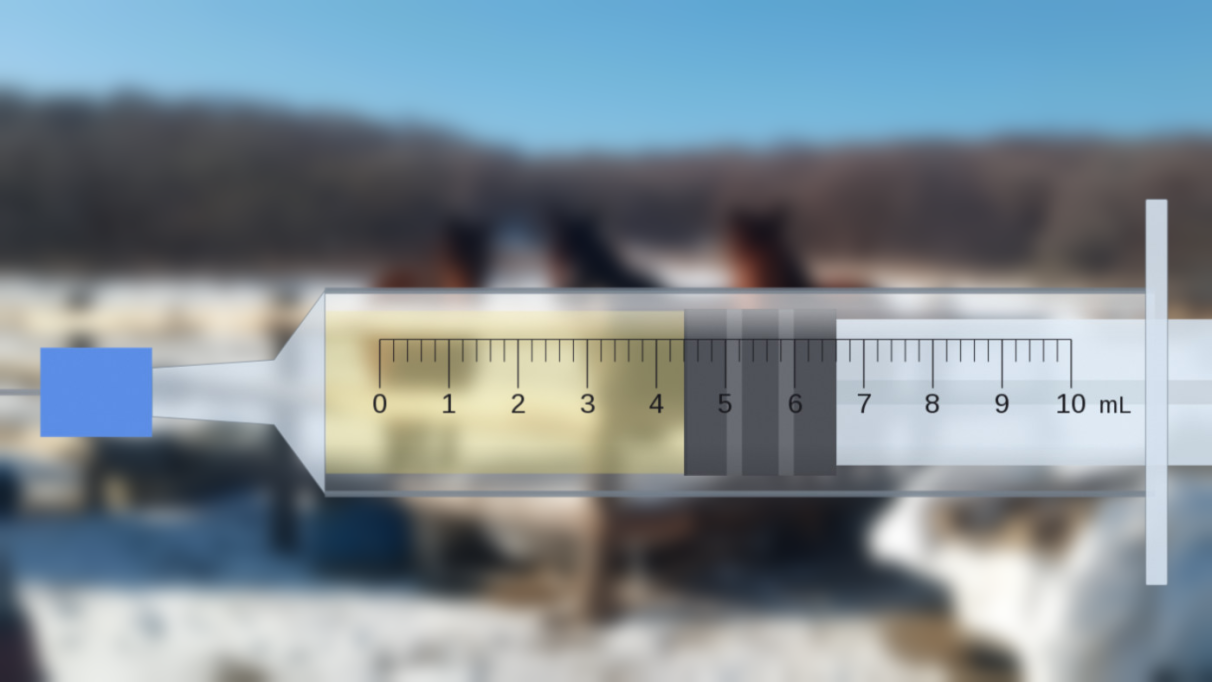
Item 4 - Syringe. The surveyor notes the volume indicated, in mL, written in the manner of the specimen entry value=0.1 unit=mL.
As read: value=4.4 unit=mL
